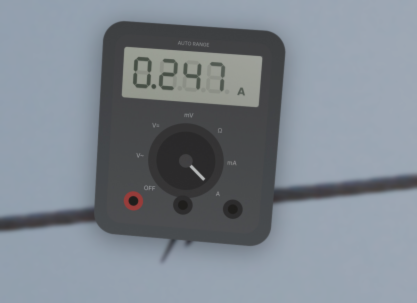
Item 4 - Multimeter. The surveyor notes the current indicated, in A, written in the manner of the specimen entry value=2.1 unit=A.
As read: value=0.247 unit=A
